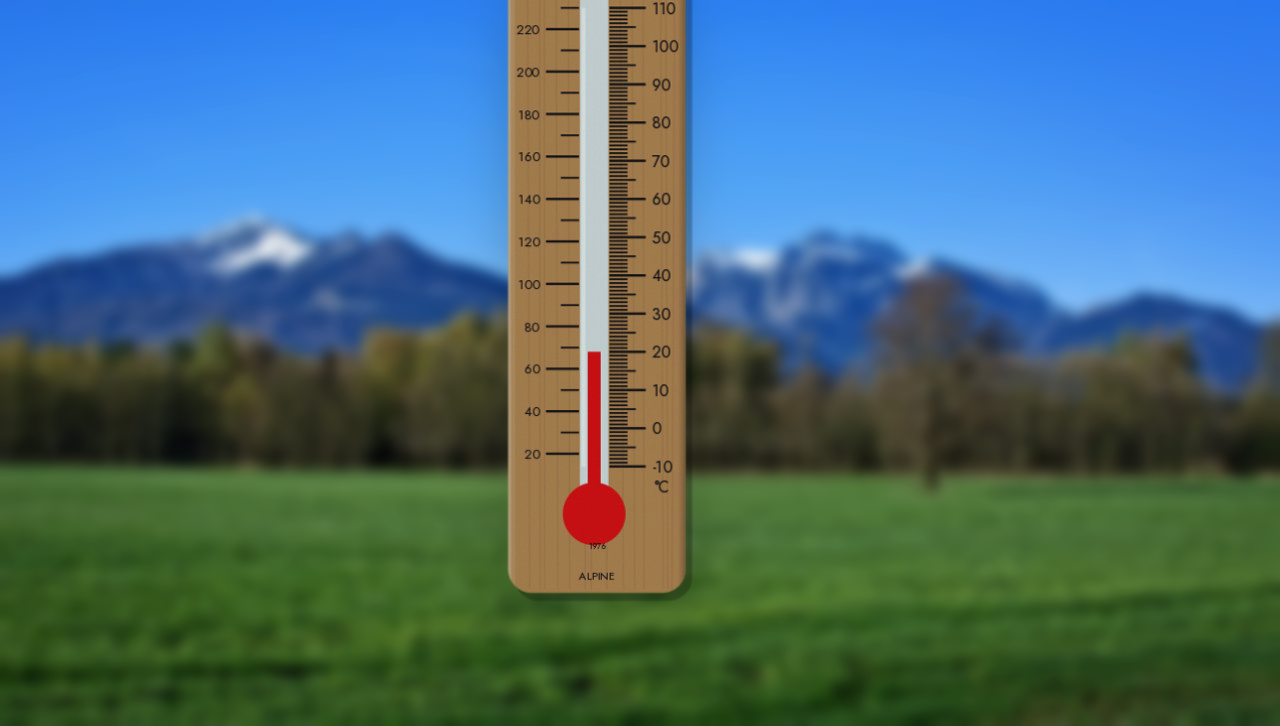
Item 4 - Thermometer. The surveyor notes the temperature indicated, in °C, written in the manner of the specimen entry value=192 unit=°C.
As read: value=20 unit=°C
